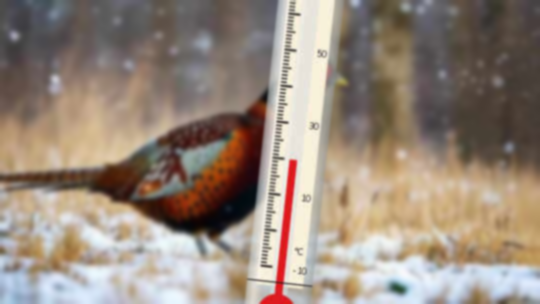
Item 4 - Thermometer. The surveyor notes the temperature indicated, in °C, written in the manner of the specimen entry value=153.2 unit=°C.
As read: value=20 unit=°C
